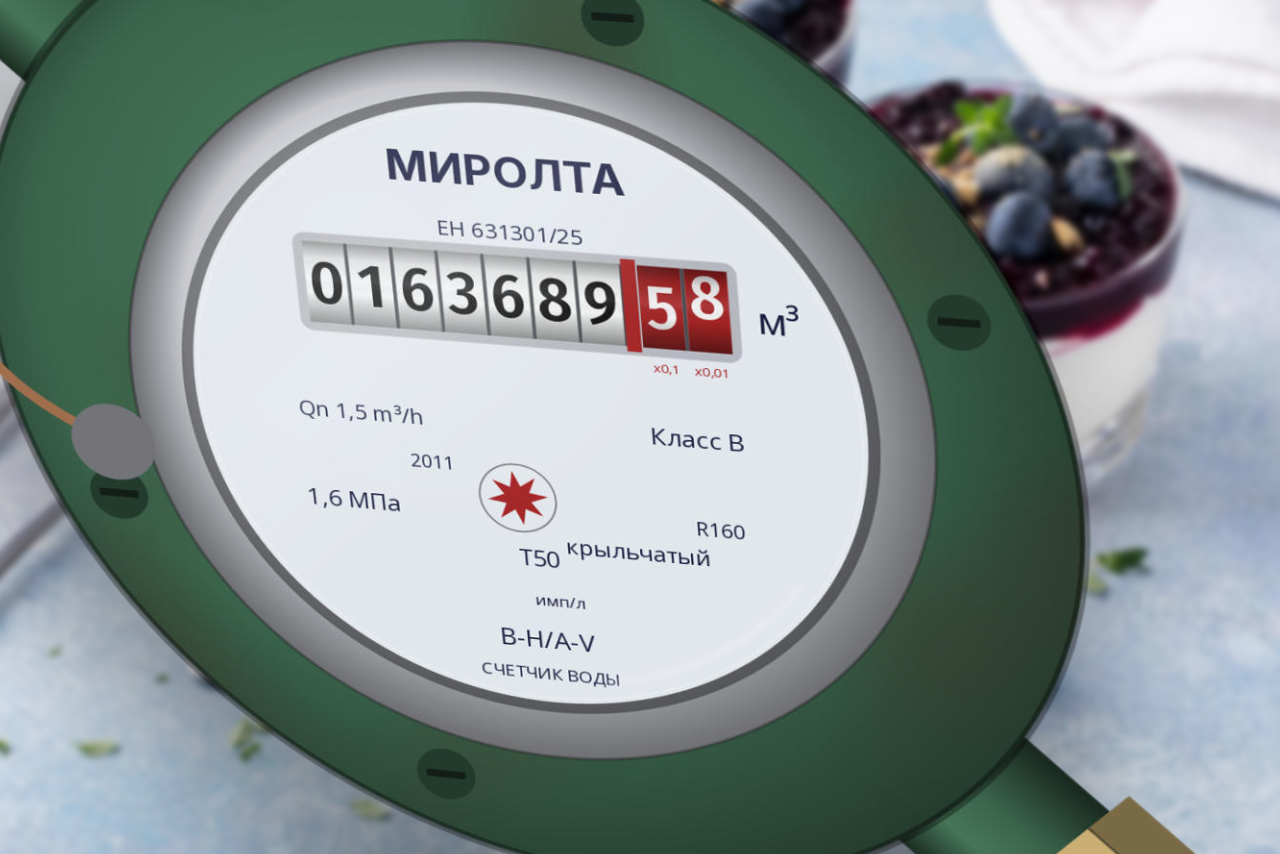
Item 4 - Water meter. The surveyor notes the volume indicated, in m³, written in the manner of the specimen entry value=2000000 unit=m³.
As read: value=163689.58 unit=m³
